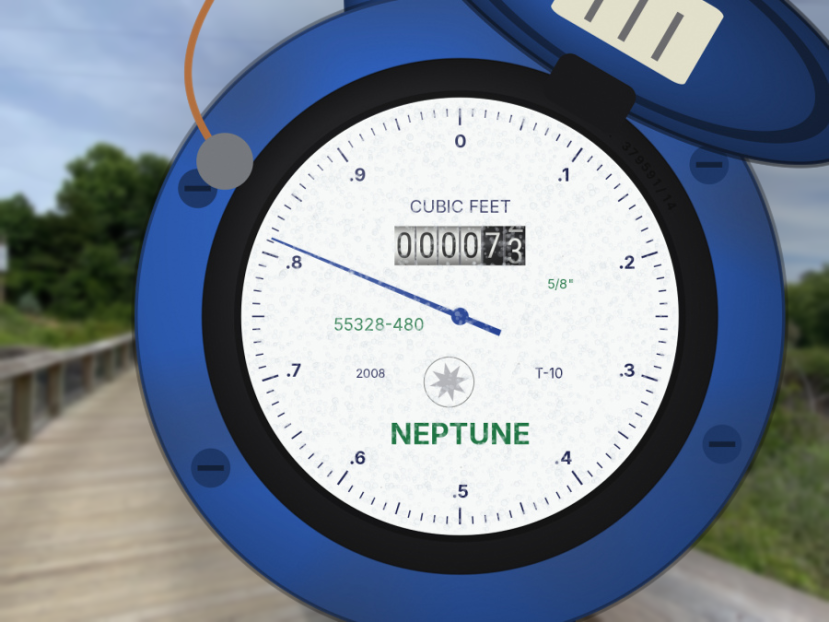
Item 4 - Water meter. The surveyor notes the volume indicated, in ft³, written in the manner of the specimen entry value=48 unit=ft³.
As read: value=72.81 unit=ft³
